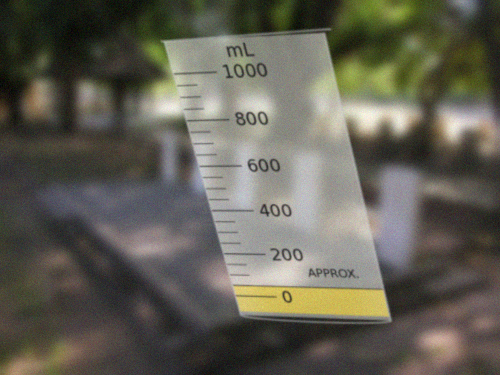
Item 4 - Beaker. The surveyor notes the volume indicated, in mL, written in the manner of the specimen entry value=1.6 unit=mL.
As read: value=50 unit=mL
